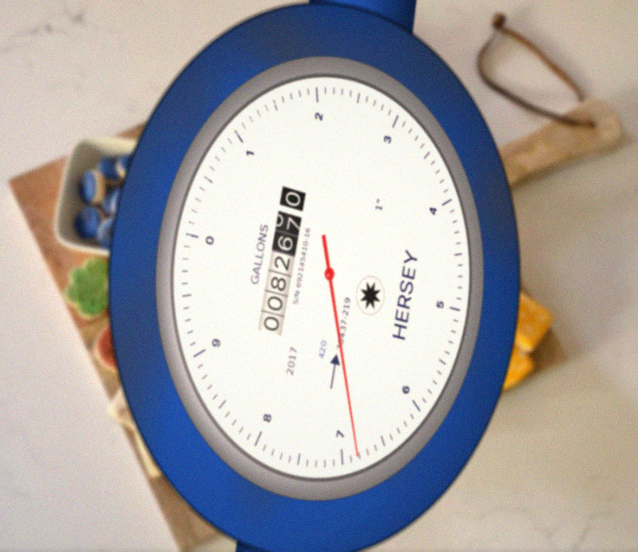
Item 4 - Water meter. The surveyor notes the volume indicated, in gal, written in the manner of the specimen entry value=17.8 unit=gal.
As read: value=82666.8 unit=gal
